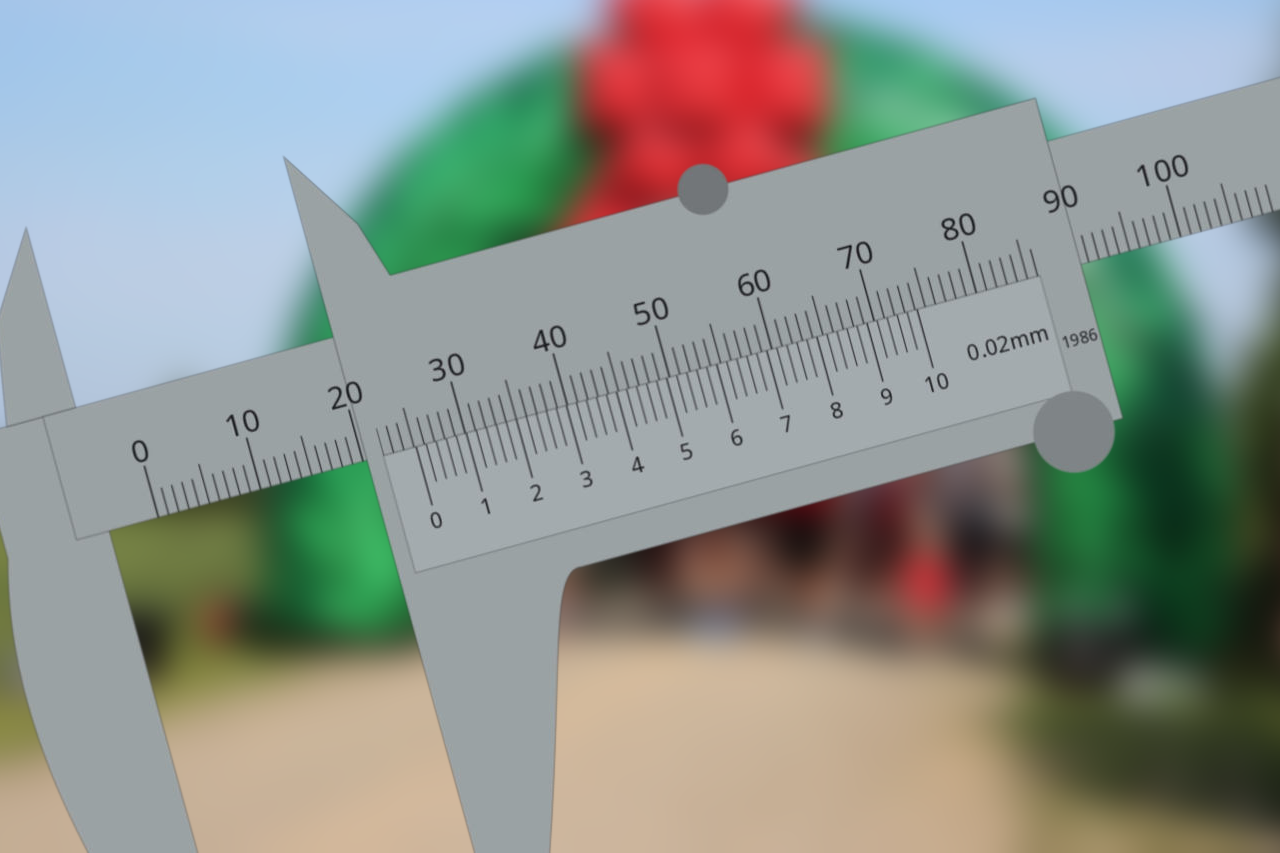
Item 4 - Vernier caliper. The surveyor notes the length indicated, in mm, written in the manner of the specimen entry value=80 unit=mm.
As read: value=25.2 unit=mm
